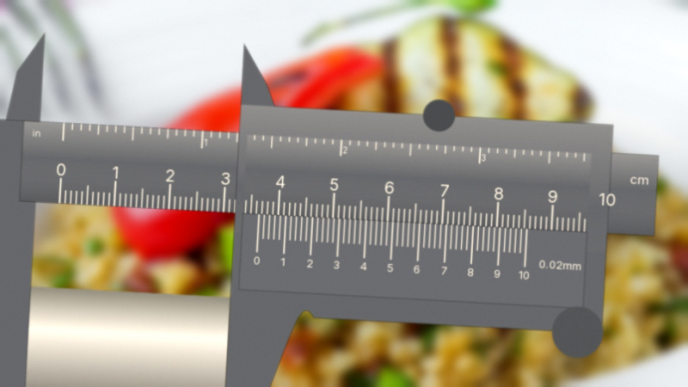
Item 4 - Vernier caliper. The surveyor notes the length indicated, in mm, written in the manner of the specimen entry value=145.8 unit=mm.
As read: value=36.5 unit=mm
